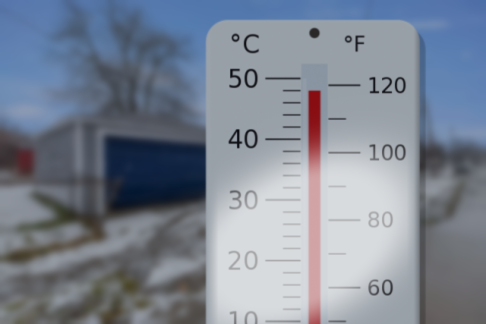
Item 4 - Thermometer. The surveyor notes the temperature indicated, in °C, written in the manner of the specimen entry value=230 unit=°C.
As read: value=48 unit=°C
